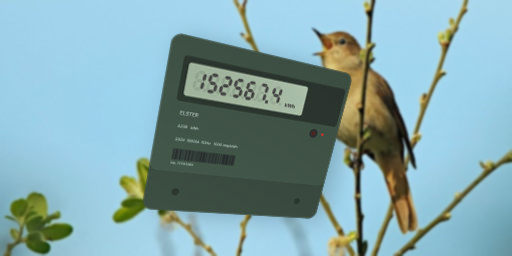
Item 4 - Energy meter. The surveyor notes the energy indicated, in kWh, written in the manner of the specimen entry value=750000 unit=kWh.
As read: value=152567.4 unit=kWh
